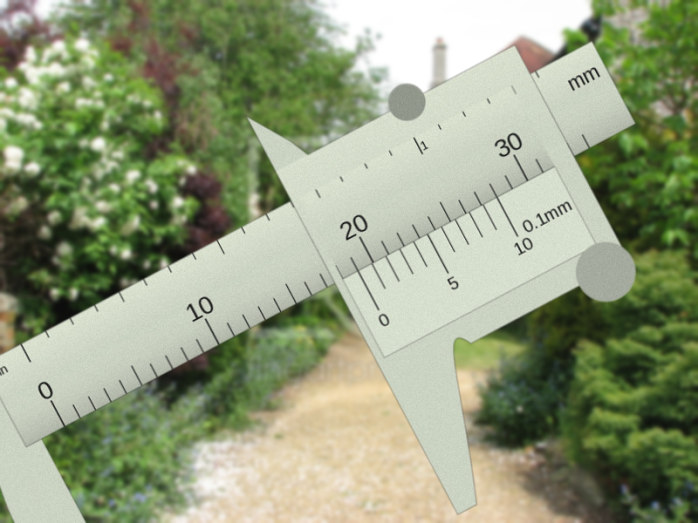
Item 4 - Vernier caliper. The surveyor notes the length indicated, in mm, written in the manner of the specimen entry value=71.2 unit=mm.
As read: value=19.0 unit=mm
